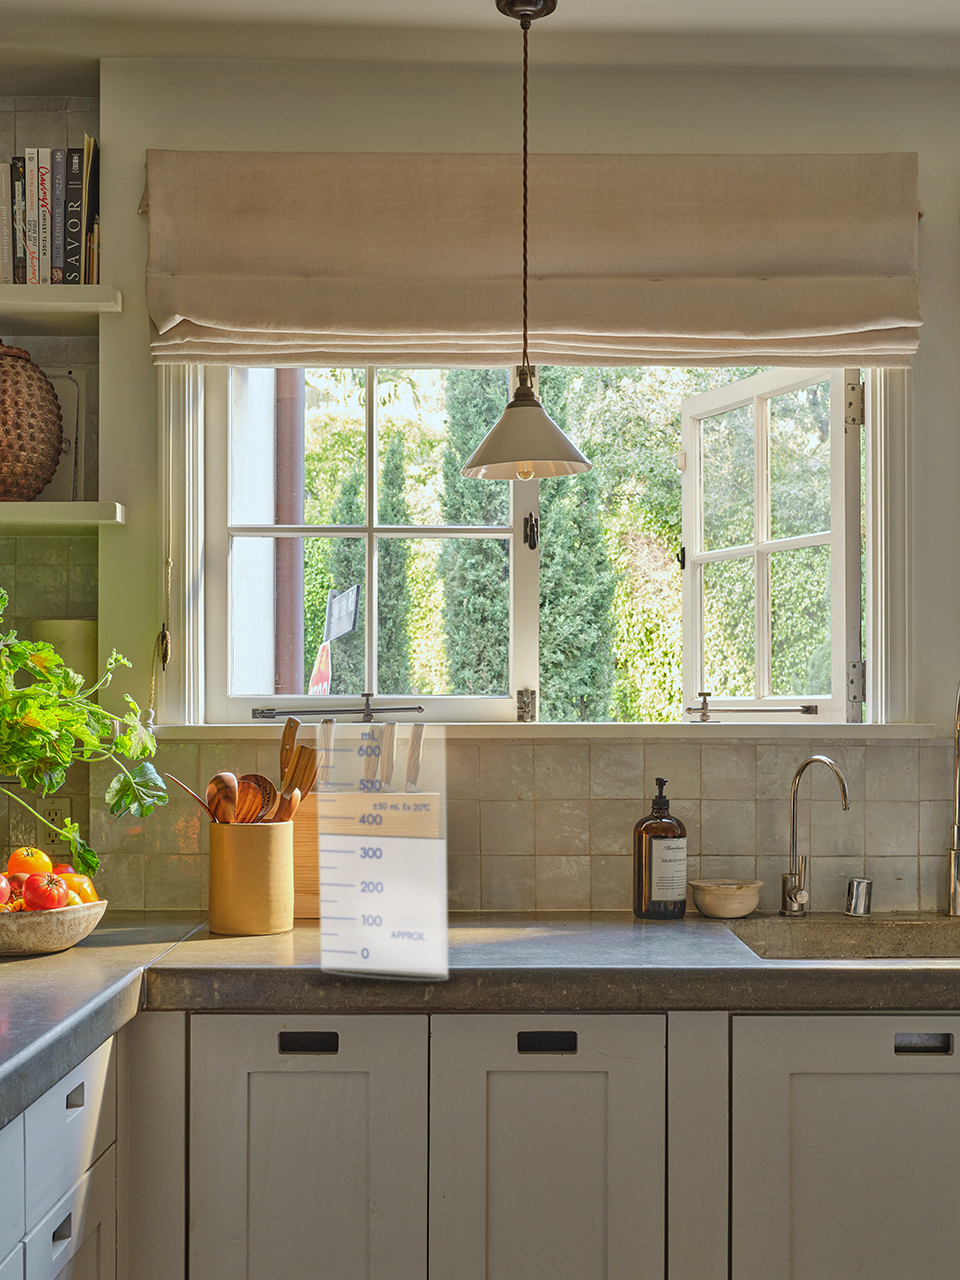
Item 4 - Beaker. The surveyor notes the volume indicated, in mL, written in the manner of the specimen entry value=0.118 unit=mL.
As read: value=350 unit=mL
